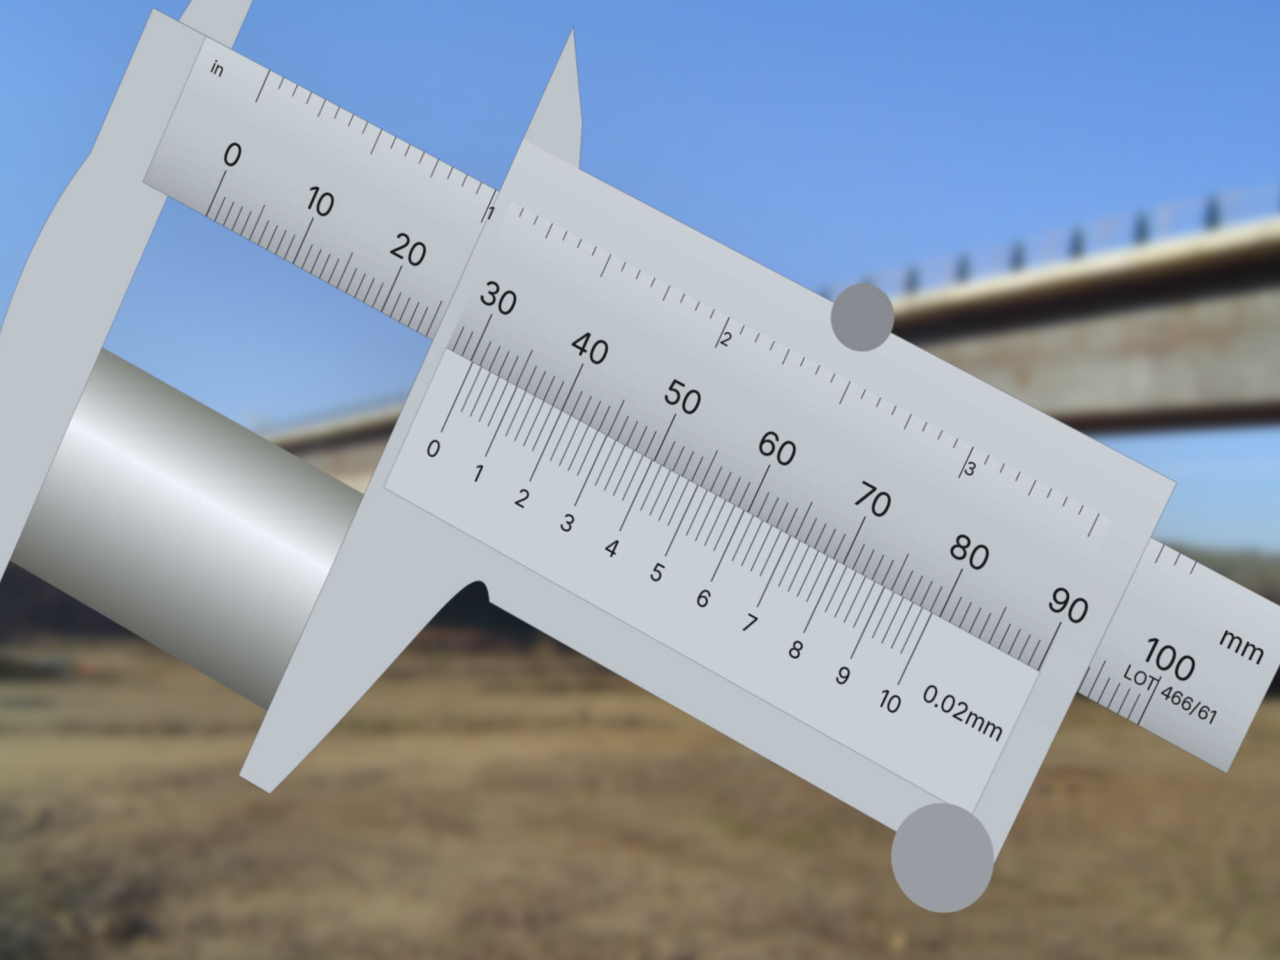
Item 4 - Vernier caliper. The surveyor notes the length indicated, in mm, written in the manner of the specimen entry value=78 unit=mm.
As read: value=30.2 unit=mm
